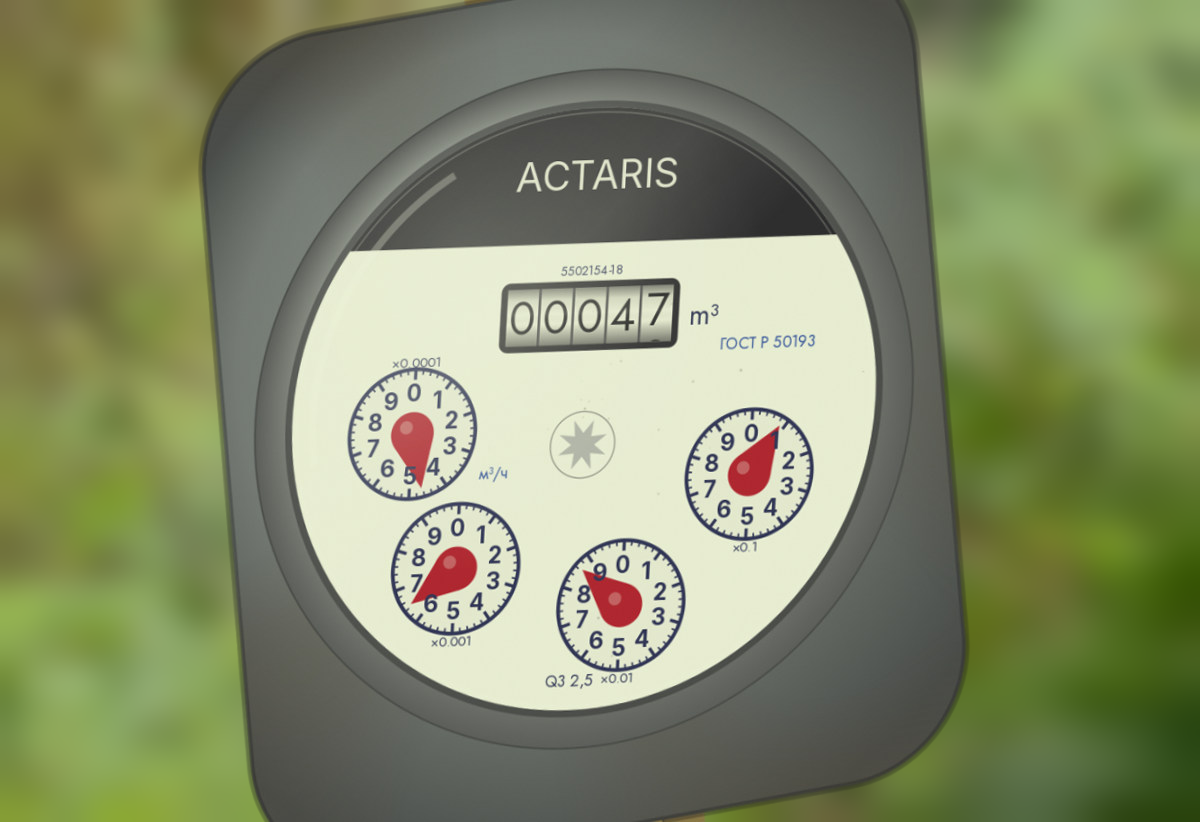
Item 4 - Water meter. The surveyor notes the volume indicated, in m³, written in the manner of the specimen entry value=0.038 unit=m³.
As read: value=47.0864 unit=m³
